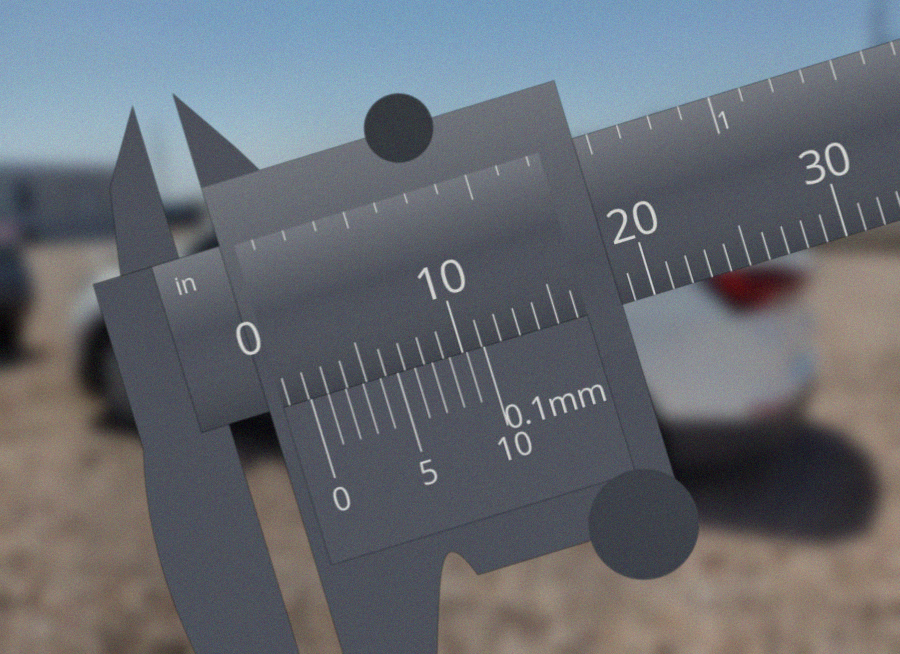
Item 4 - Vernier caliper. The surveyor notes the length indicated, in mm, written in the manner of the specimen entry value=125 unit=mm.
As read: value=2.1 unit=mm
